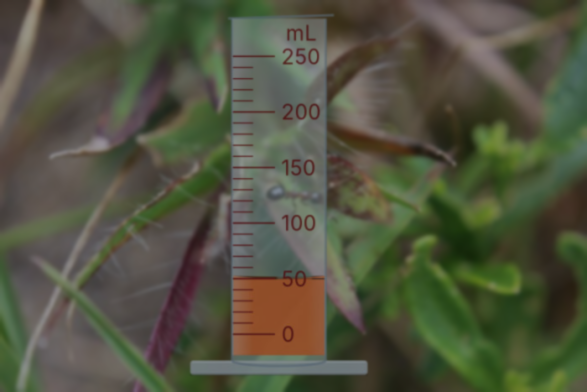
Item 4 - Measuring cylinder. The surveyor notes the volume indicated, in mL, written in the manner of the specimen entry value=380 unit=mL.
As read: value=50 unit=mL
